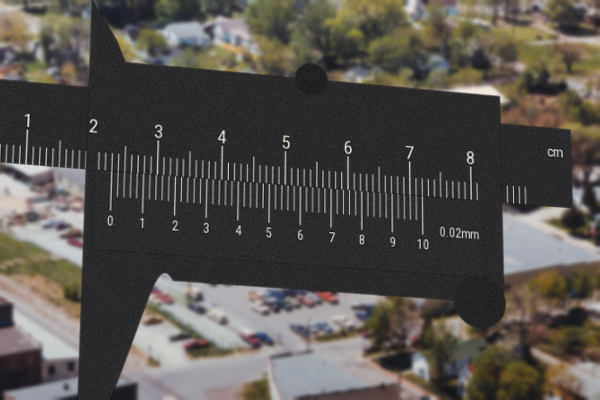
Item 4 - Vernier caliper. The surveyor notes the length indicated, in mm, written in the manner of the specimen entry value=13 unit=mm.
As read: value=23.0 unit=mm
